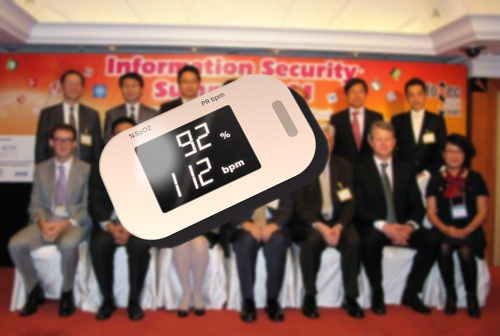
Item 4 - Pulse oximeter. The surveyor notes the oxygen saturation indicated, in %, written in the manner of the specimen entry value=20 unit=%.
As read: value=92 unit=%
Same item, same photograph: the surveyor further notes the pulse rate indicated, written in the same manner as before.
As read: value=112 unit=bpm
